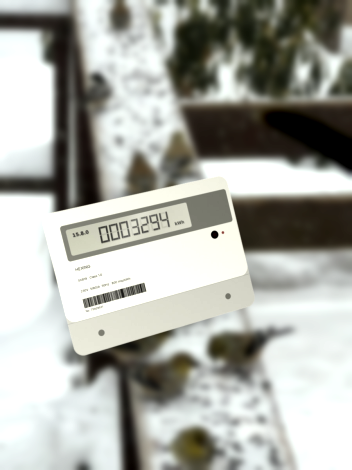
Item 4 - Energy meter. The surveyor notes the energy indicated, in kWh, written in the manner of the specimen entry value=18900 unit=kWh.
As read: value=3294 unit=kWh
